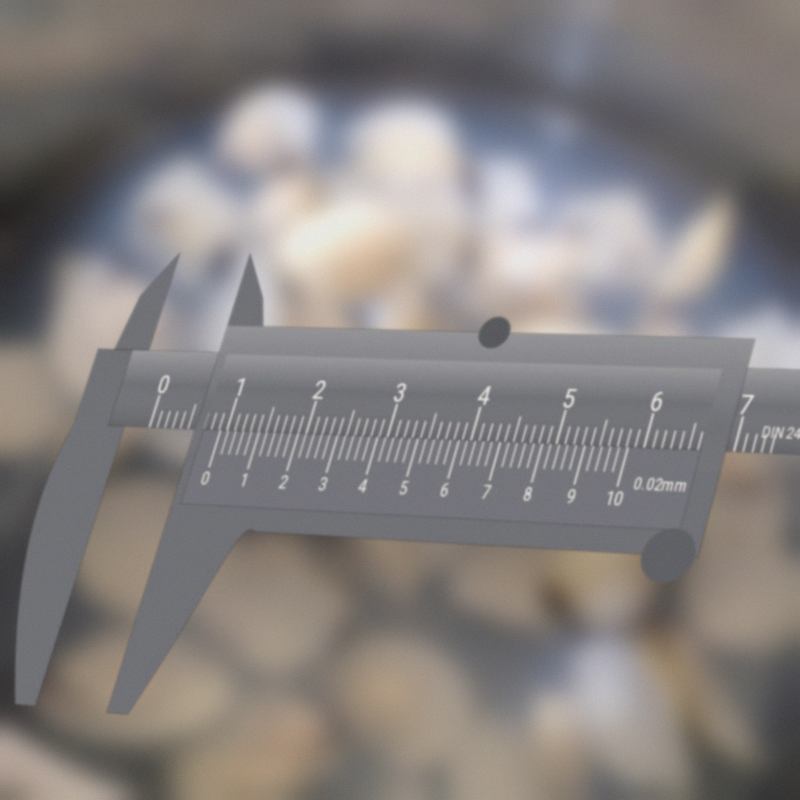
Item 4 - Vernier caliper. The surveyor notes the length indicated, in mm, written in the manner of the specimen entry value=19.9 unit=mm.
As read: value=9.2 unit=mm
